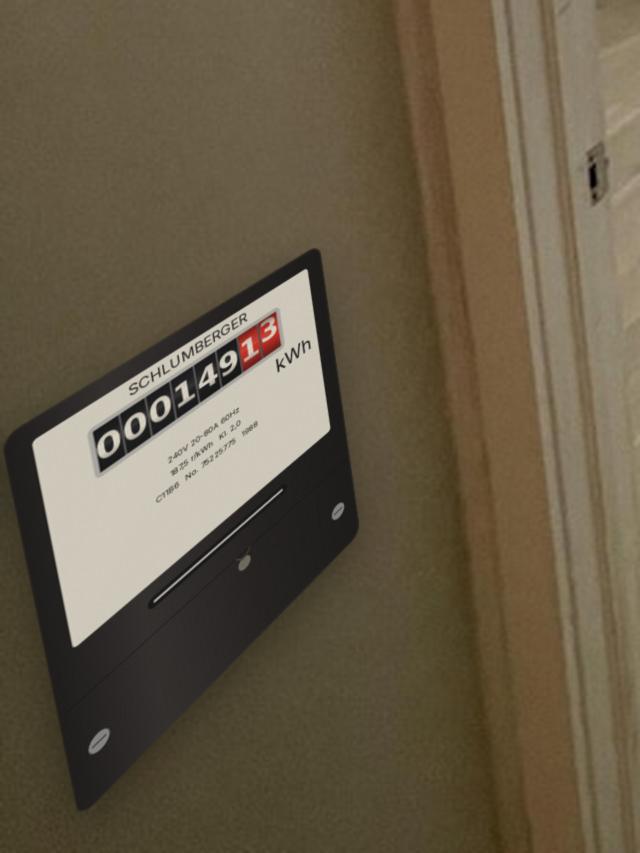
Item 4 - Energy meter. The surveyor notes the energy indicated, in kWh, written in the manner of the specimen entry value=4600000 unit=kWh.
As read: value=149.13 unit=kWh
